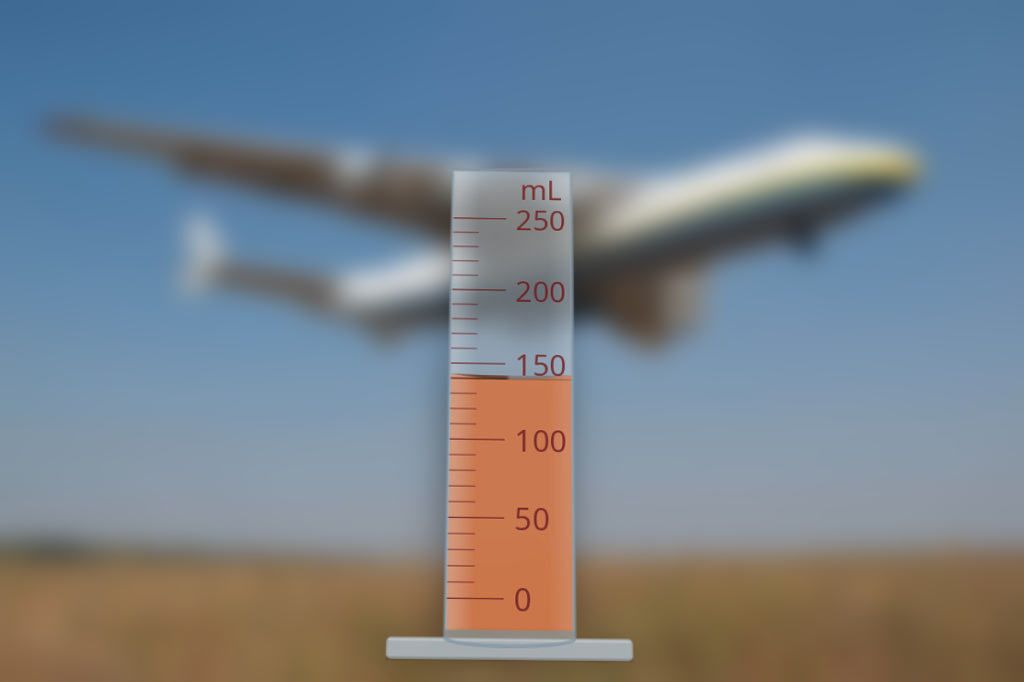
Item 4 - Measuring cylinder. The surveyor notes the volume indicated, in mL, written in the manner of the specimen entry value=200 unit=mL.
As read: value=140 unit=mL
